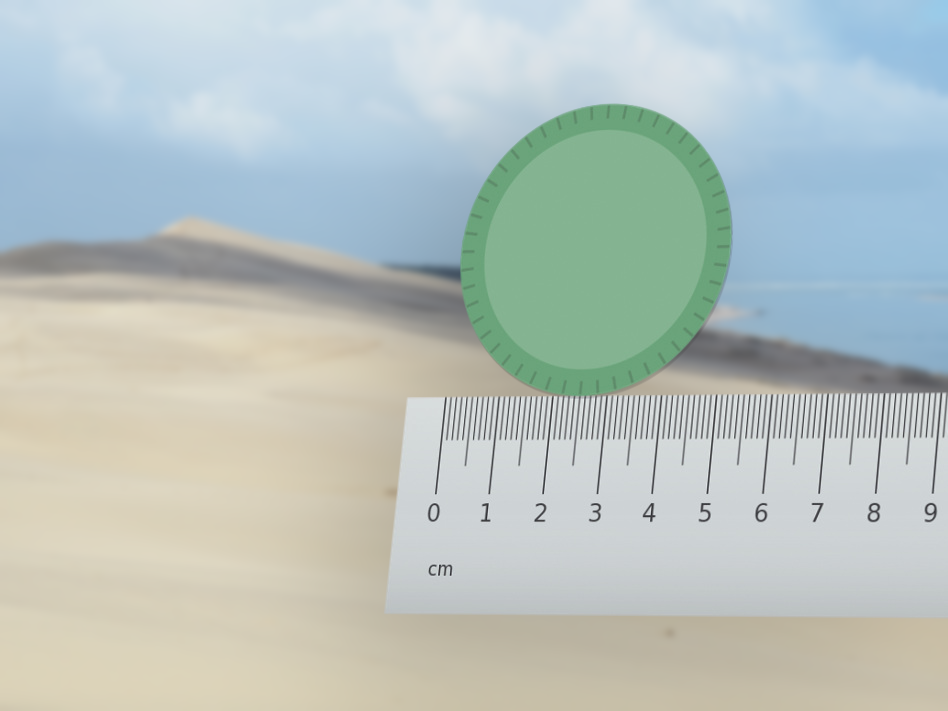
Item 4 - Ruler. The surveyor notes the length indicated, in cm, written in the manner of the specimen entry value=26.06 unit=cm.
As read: value=5 unit=cm
